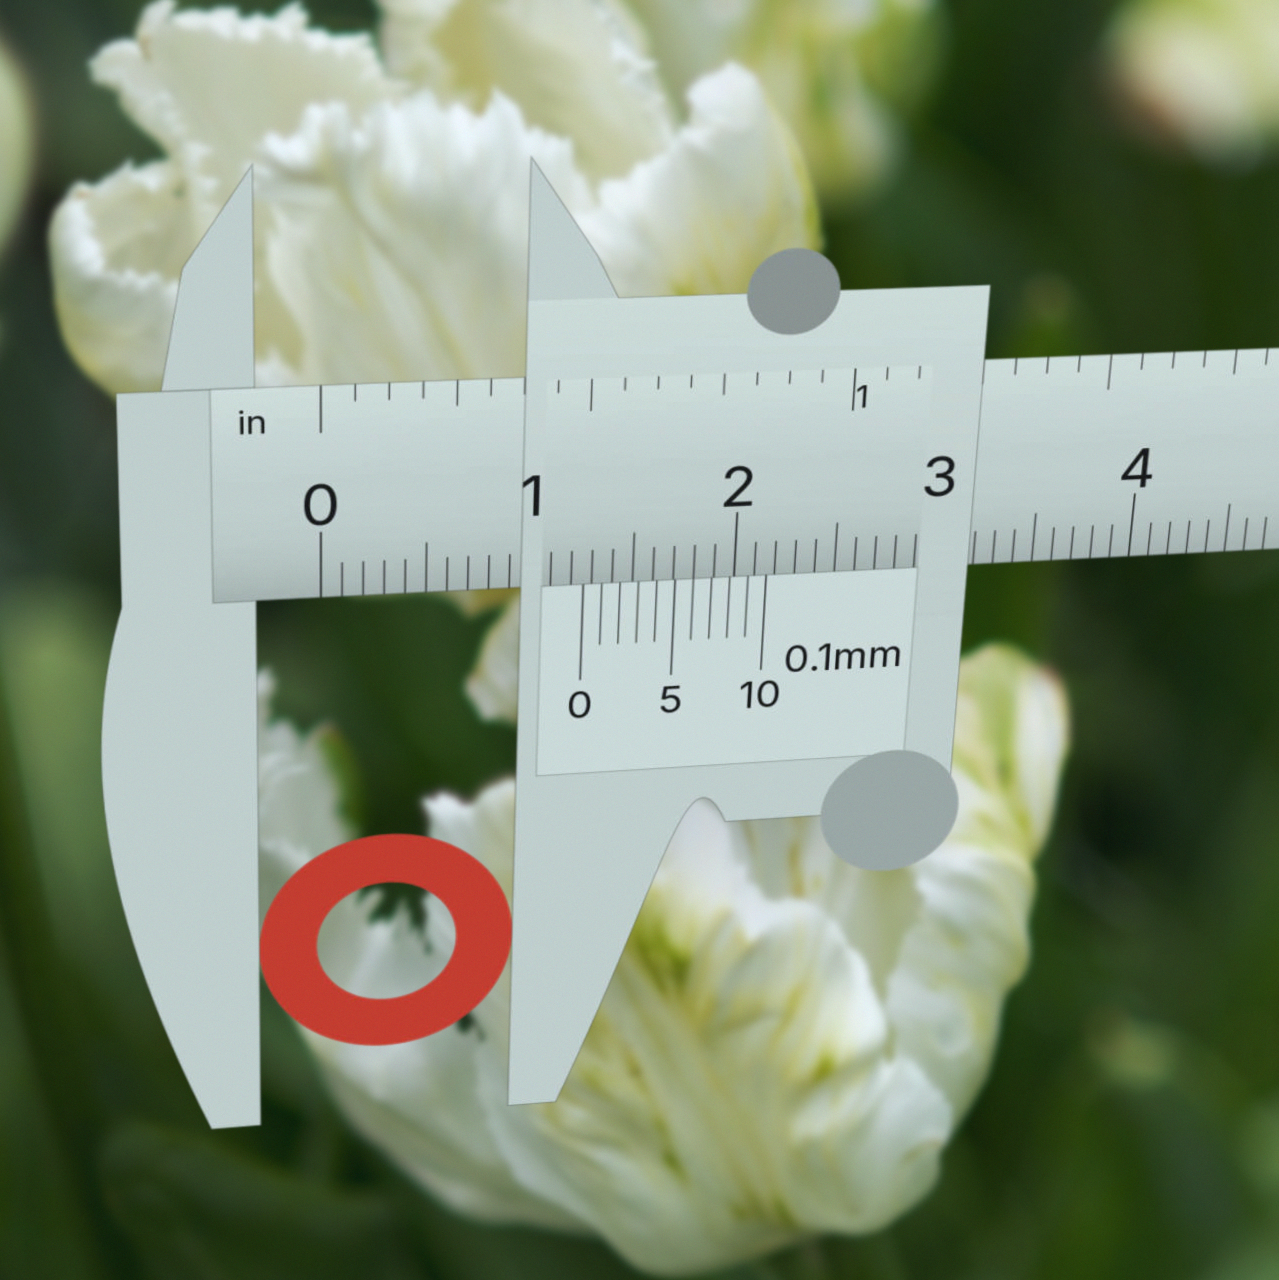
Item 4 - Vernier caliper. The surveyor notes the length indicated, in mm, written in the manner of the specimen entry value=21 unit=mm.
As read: value=12.6 unit=mm
